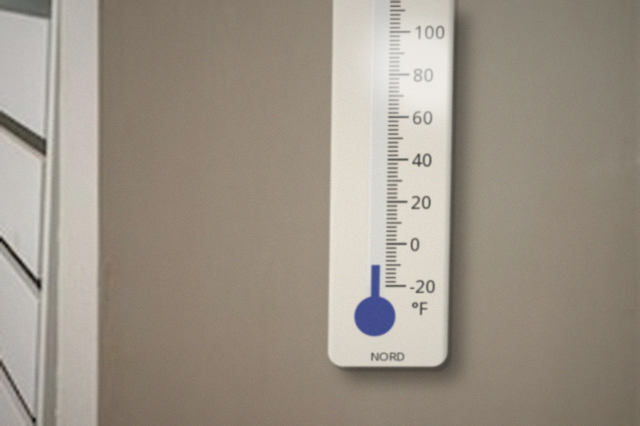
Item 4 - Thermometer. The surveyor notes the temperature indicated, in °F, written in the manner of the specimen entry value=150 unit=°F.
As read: value=-10 unit=°F
